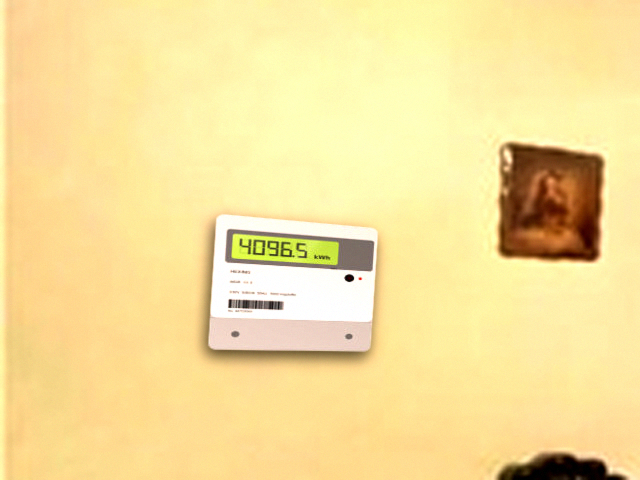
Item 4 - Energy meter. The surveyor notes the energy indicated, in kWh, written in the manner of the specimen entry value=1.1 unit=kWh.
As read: value=4096.5 unit=kWh
